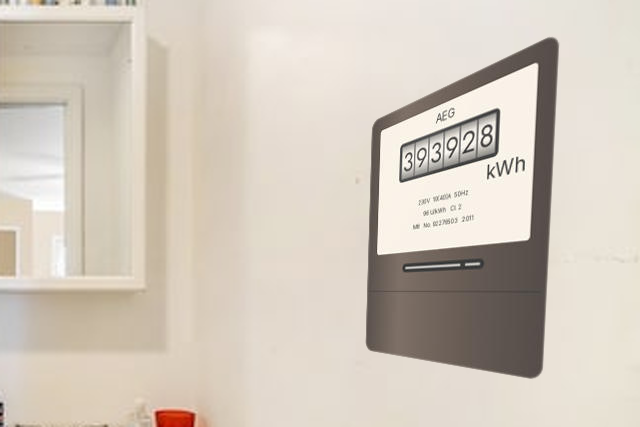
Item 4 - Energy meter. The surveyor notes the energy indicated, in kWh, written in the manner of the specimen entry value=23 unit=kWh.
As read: value=393928 unit=kWh
